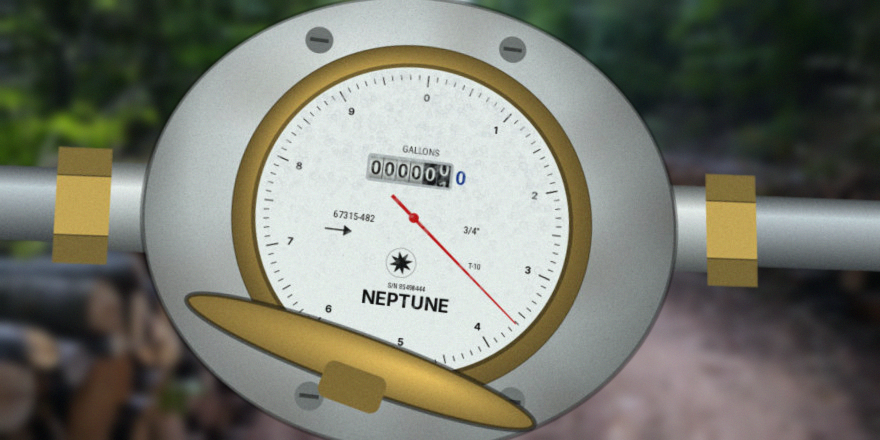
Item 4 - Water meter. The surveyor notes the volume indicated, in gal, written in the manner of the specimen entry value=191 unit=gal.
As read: value=3.6 unit=gal
